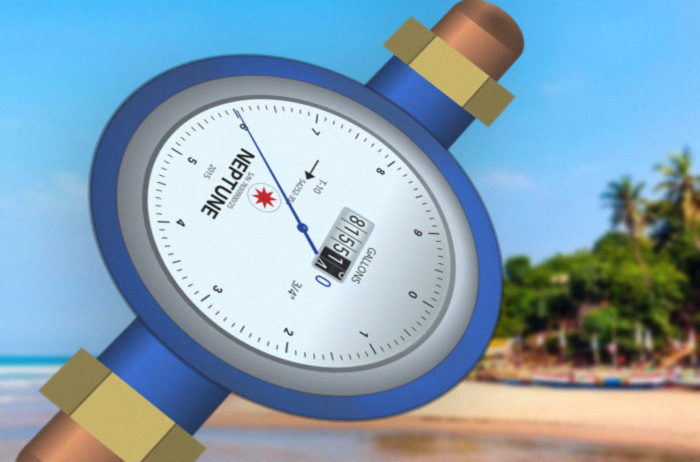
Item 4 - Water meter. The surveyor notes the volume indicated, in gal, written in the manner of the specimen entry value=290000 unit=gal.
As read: value=8155136.0 unit=gal
